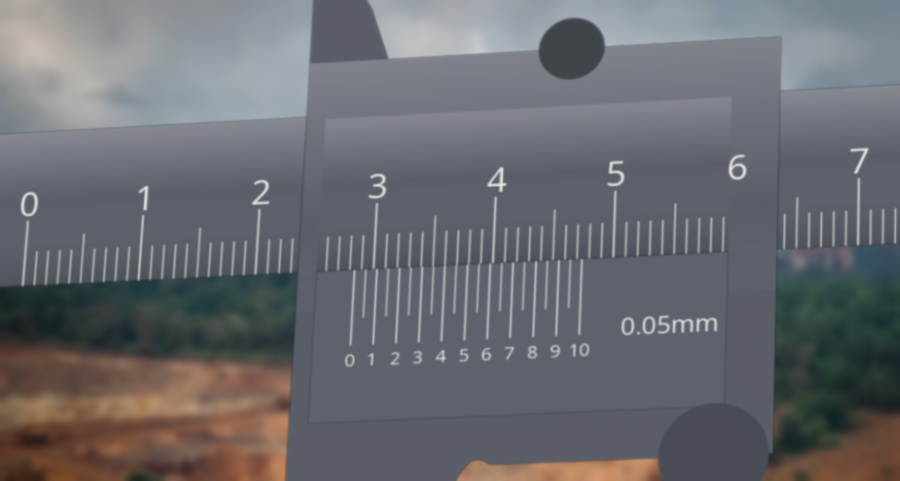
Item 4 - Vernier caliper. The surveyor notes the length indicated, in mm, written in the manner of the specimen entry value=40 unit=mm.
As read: value=28.4 unit=mm
